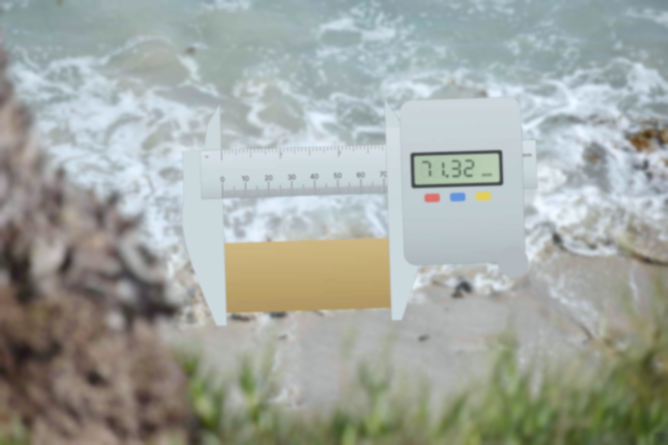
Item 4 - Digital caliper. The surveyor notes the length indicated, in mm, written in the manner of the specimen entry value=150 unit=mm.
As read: value=71.32 unit=mm
